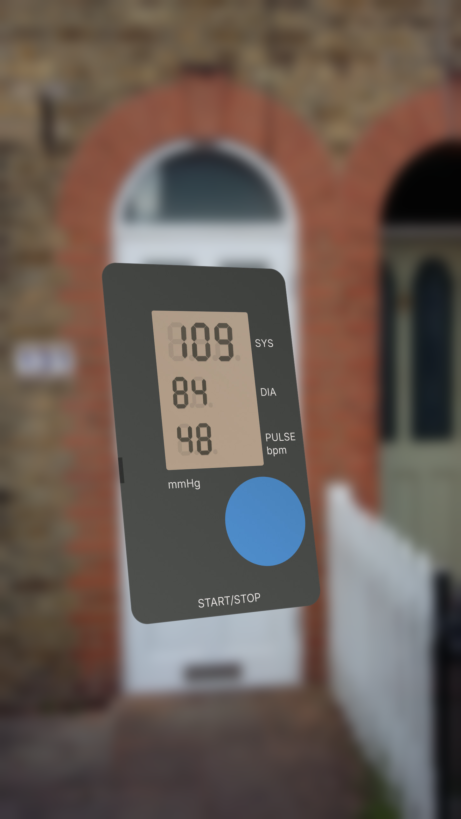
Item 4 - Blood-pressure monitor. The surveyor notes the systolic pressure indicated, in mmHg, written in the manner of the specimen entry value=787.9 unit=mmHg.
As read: value=109 unit=mmHg
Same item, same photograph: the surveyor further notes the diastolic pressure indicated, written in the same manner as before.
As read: value=84 unit=mmHg
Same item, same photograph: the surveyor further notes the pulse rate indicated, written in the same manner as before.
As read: value=48 unit=bpm
